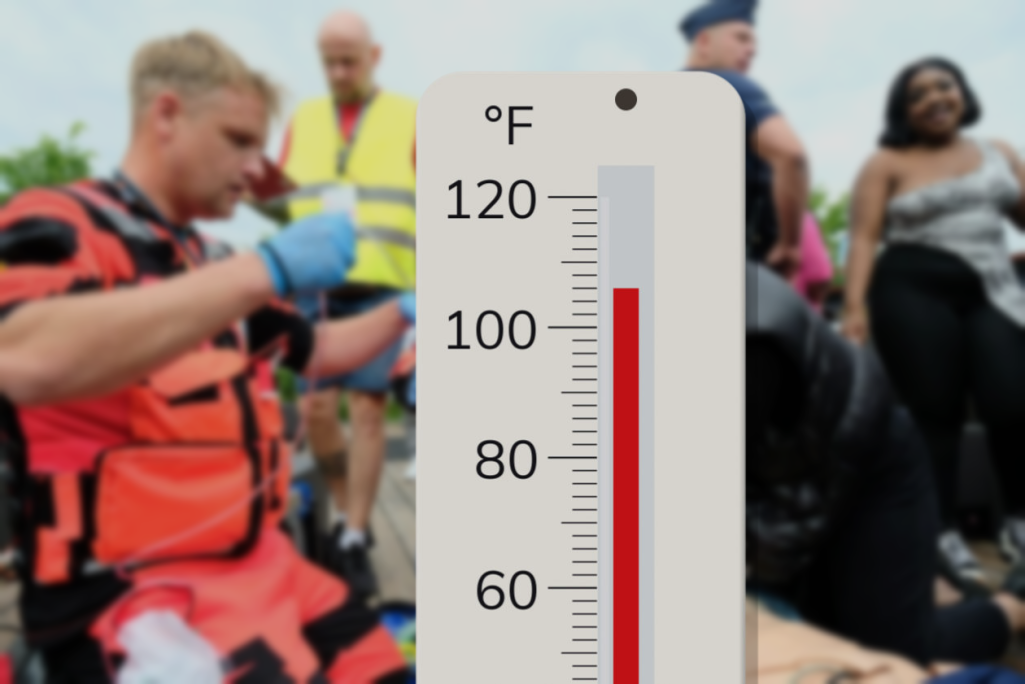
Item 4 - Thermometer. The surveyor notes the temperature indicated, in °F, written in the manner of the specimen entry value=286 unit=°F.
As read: value=106 unit=°F
